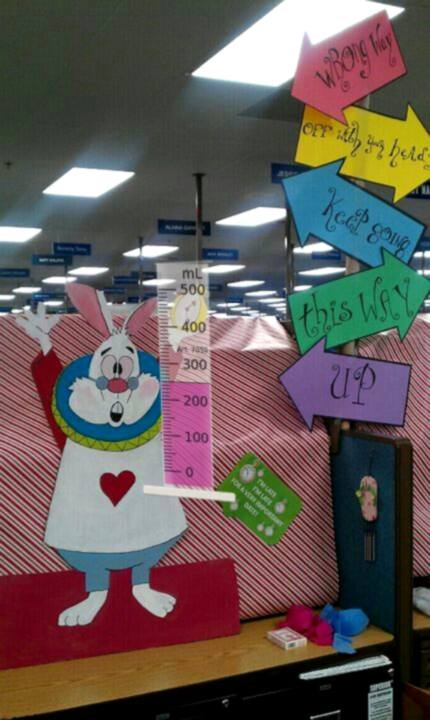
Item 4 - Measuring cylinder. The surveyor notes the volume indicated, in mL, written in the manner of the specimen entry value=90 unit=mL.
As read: value=250 unit=mL
